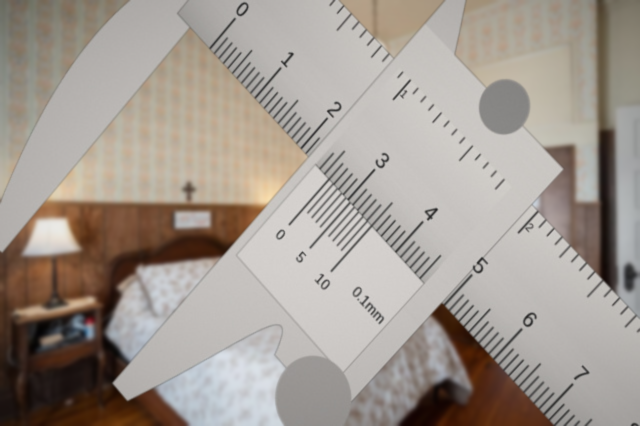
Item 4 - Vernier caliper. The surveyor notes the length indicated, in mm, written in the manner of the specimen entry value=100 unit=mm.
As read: value=26.0 unit=mm
